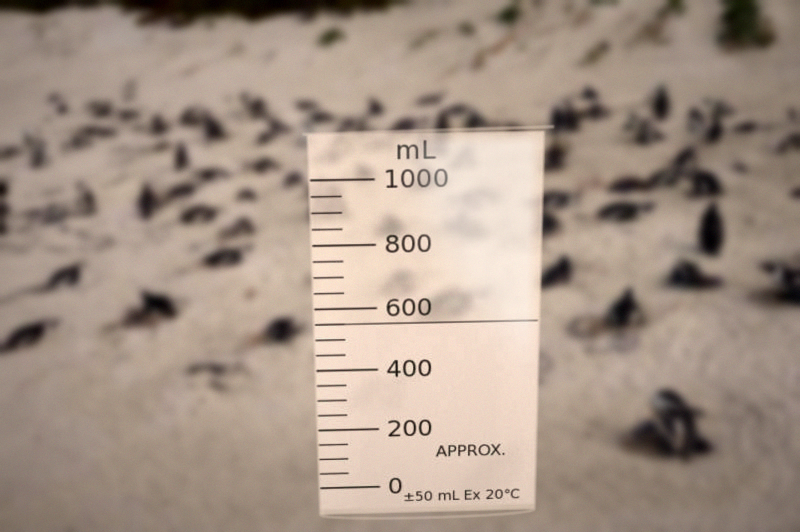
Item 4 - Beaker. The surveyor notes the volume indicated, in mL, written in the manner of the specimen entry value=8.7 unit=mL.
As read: value=550 unit=mL
